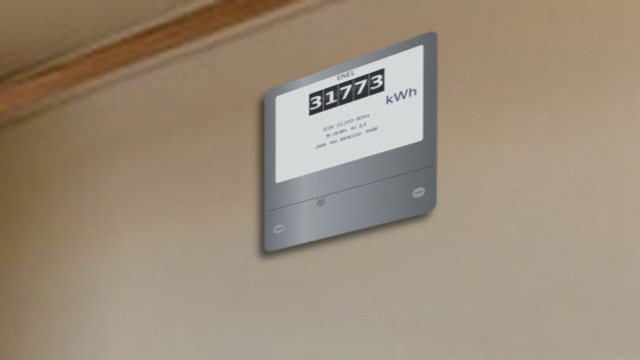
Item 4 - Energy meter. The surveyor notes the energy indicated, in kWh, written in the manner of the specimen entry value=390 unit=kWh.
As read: value=31773 unit=kWh
